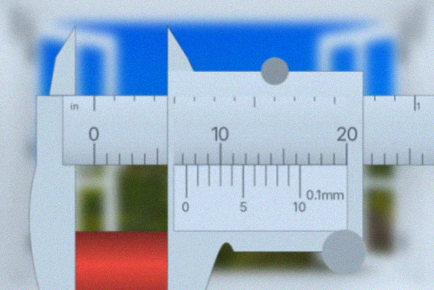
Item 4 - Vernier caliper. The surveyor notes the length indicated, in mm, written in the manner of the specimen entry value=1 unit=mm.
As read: value=7.3 unit=mm
